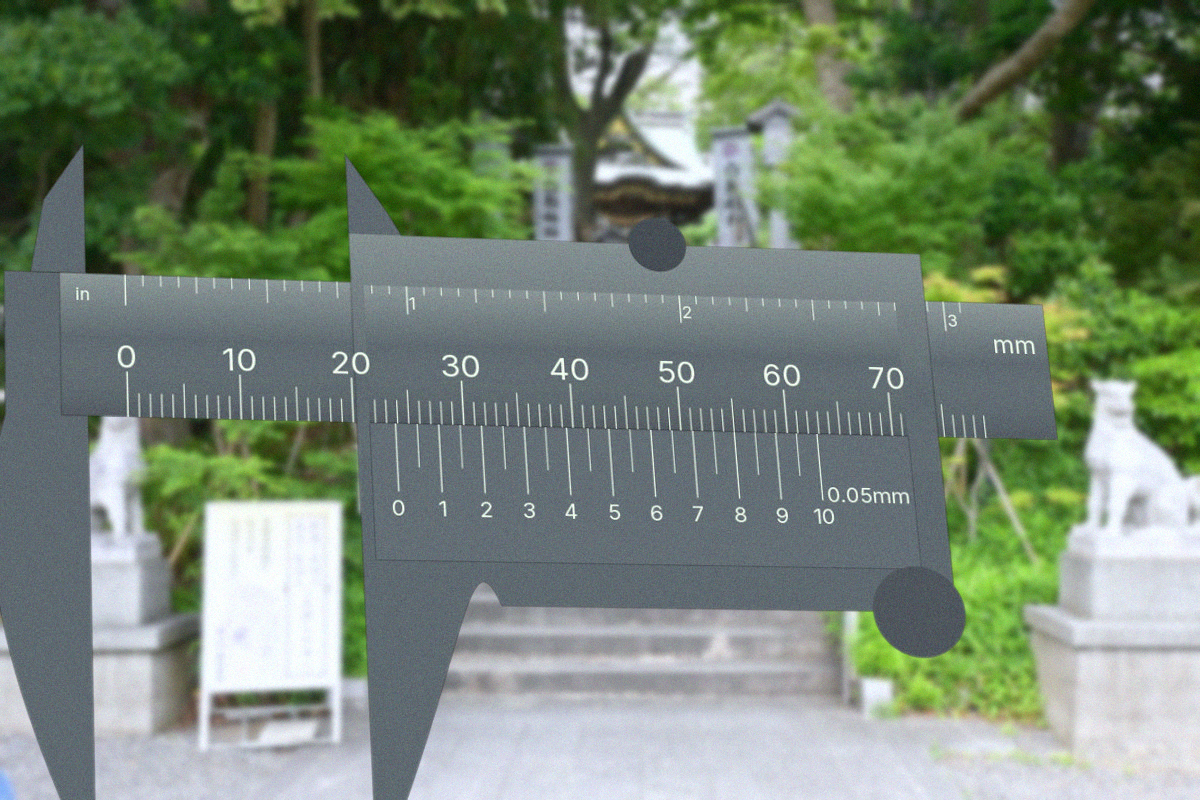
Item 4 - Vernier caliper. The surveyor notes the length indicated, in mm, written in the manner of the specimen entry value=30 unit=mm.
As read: value=23.8 unit=mm
